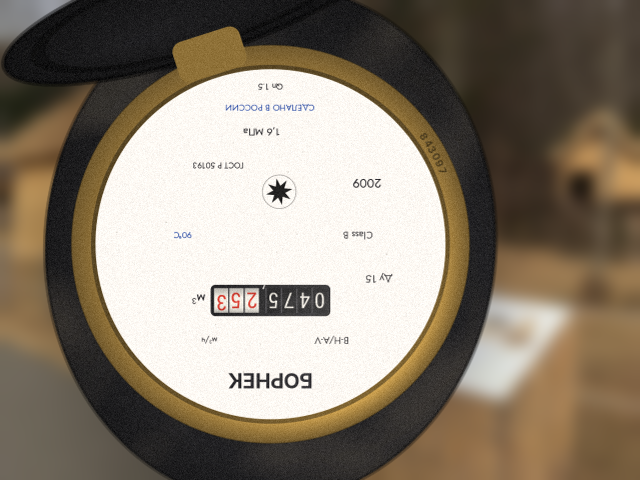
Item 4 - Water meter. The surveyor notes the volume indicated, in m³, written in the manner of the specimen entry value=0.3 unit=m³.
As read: value=475.253 unit=m³
